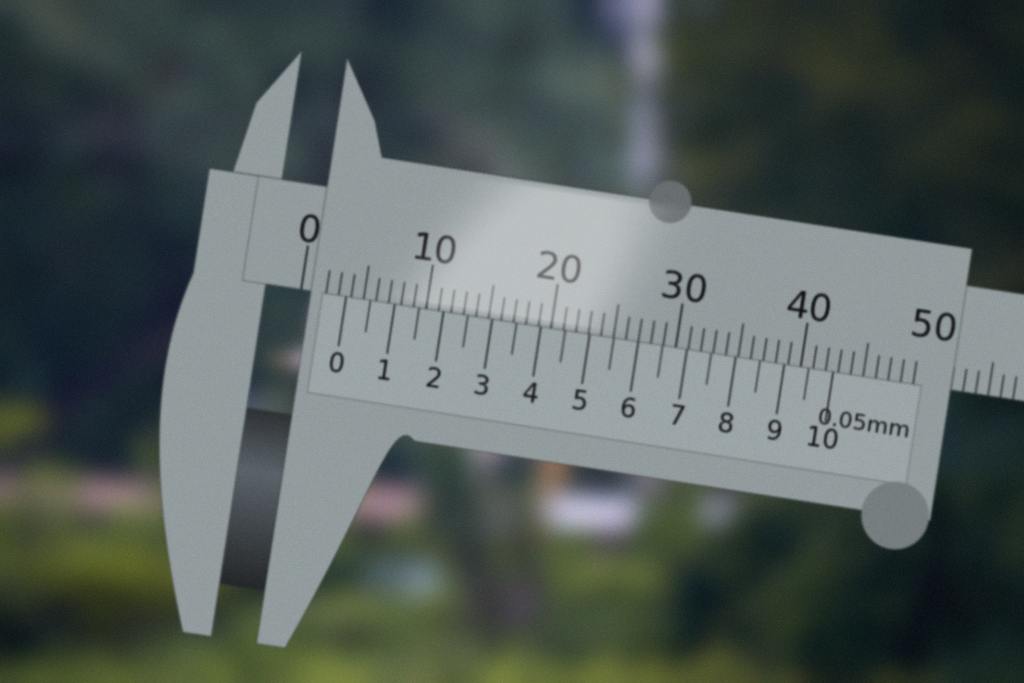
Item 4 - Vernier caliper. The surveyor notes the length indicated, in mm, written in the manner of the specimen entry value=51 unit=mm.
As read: value=3.6 unit=mm
